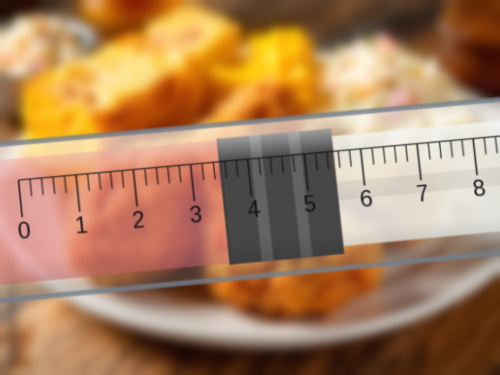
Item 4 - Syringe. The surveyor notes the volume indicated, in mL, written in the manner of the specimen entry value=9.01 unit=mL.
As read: value=3.5 unit=mL
